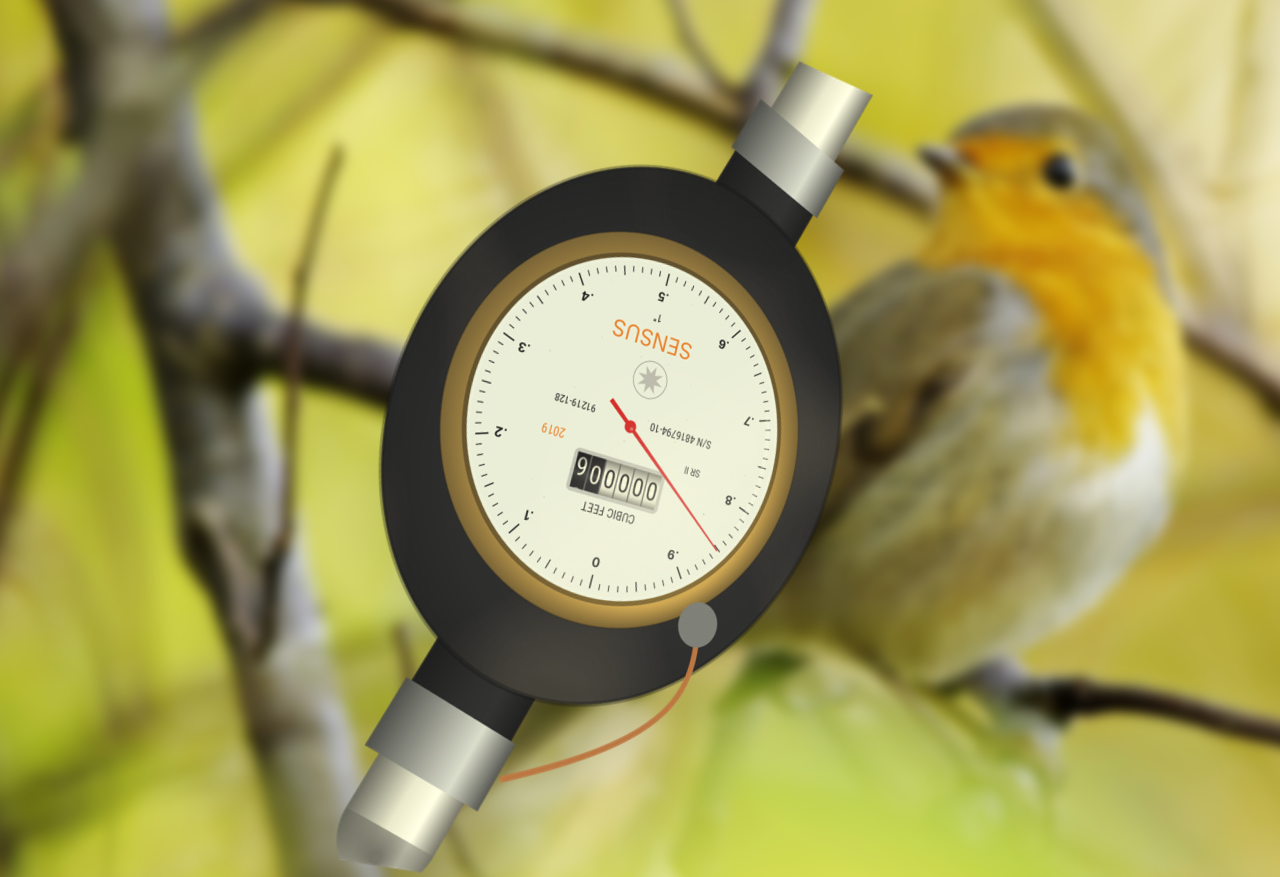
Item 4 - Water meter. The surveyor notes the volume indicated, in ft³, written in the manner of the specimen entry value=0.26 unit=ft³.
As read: value=5.85 unit=ft³
